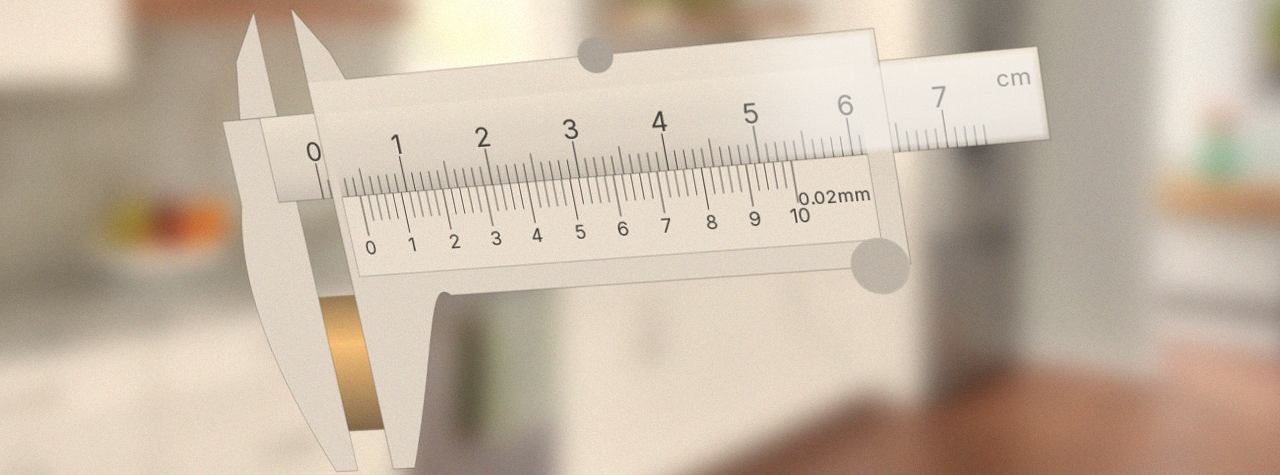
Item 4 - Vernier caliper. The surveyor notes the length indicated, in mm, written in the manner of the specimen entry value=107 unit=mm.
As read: value=4.4 unit=mm
